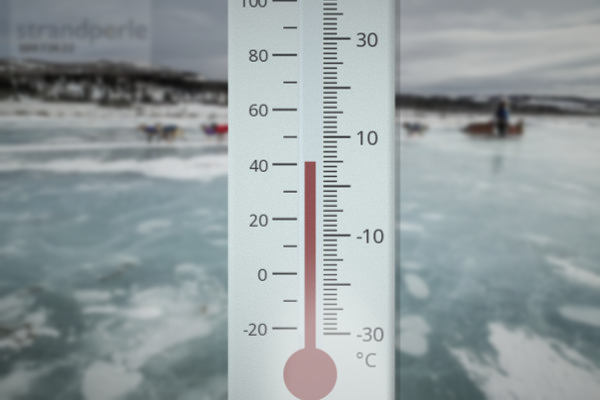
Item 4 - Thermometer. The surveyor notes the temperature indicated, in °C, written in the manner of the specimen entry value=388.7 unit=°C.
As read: value=5 unit=°C
